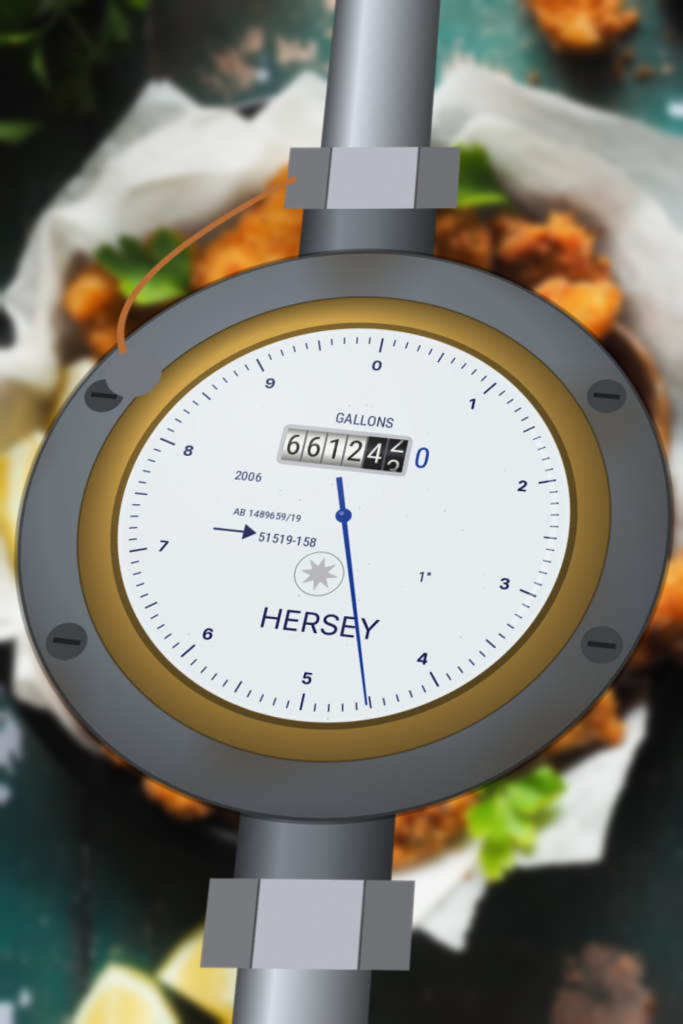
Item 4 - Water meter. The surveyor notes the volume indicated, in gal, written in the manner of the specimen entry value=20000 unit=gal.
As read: value=6612424.5 unit=gal
